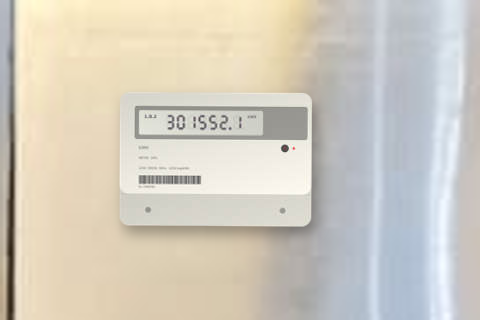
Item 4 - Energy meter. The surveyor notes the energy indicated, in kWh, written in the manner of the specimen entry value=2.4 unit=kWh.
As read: value=301552.1 unit=kWh
